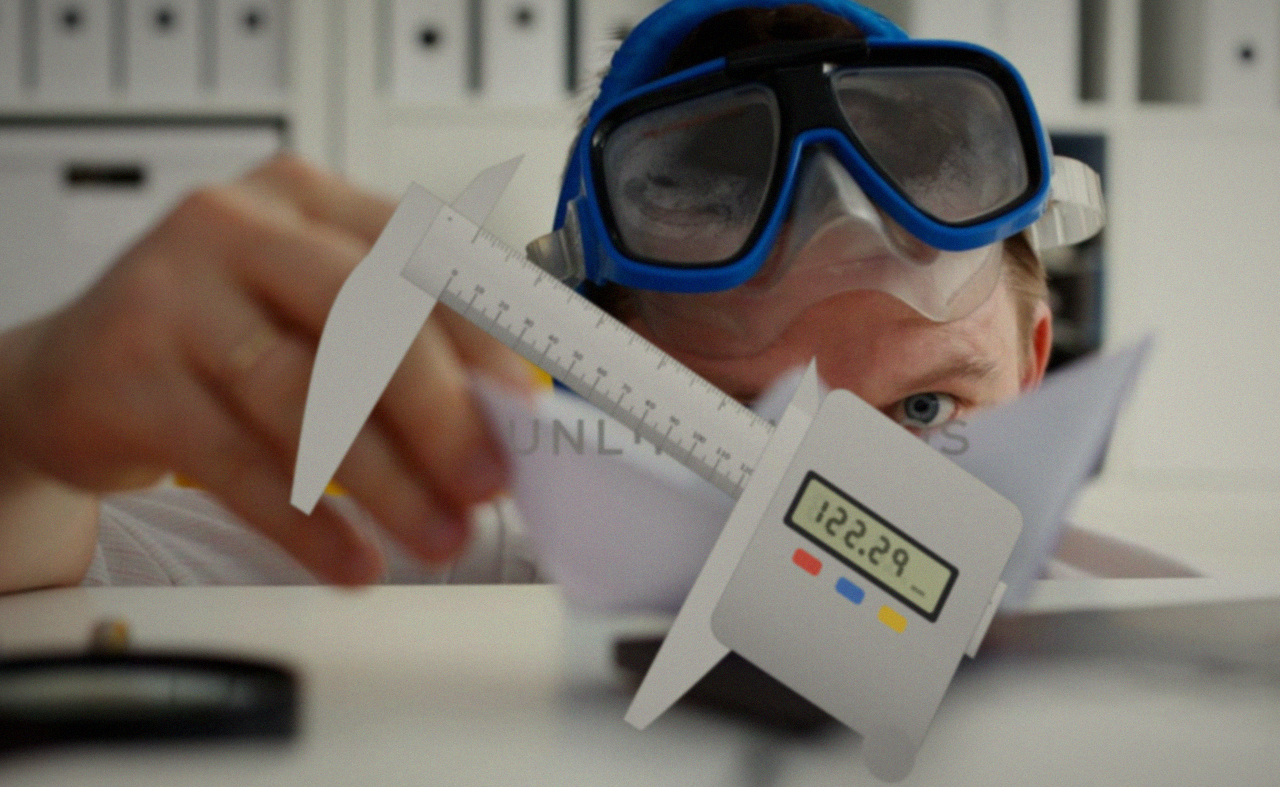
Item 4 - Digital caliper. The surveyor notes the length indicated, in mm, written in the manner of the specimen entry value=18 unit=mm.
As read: value=122.29 unit=mm
